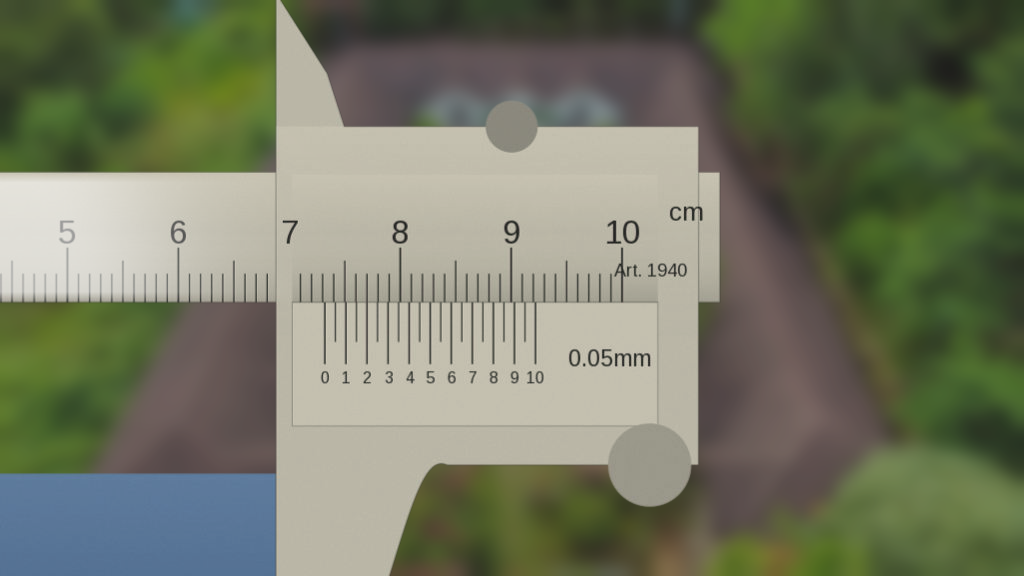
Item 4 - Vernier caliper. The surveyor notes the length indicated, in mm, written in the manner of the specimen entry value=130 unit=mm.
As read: value=73.2 unit=mm
